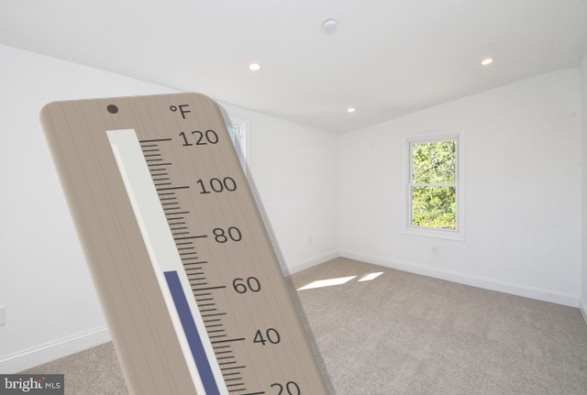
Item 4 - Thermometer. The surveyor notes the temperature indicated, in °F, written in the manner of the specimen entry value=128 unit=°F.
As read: value=68 unit=°F
